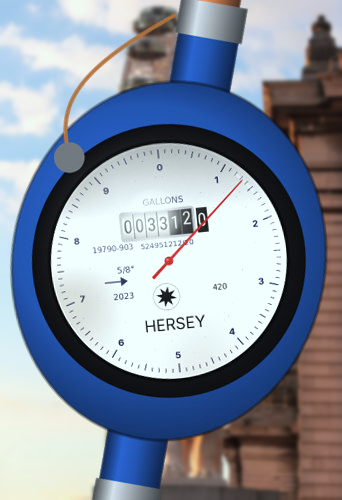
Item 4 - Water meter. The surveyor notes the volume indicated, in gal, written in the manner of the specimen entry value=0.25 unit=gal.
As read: value=33121.3 unit=gal
